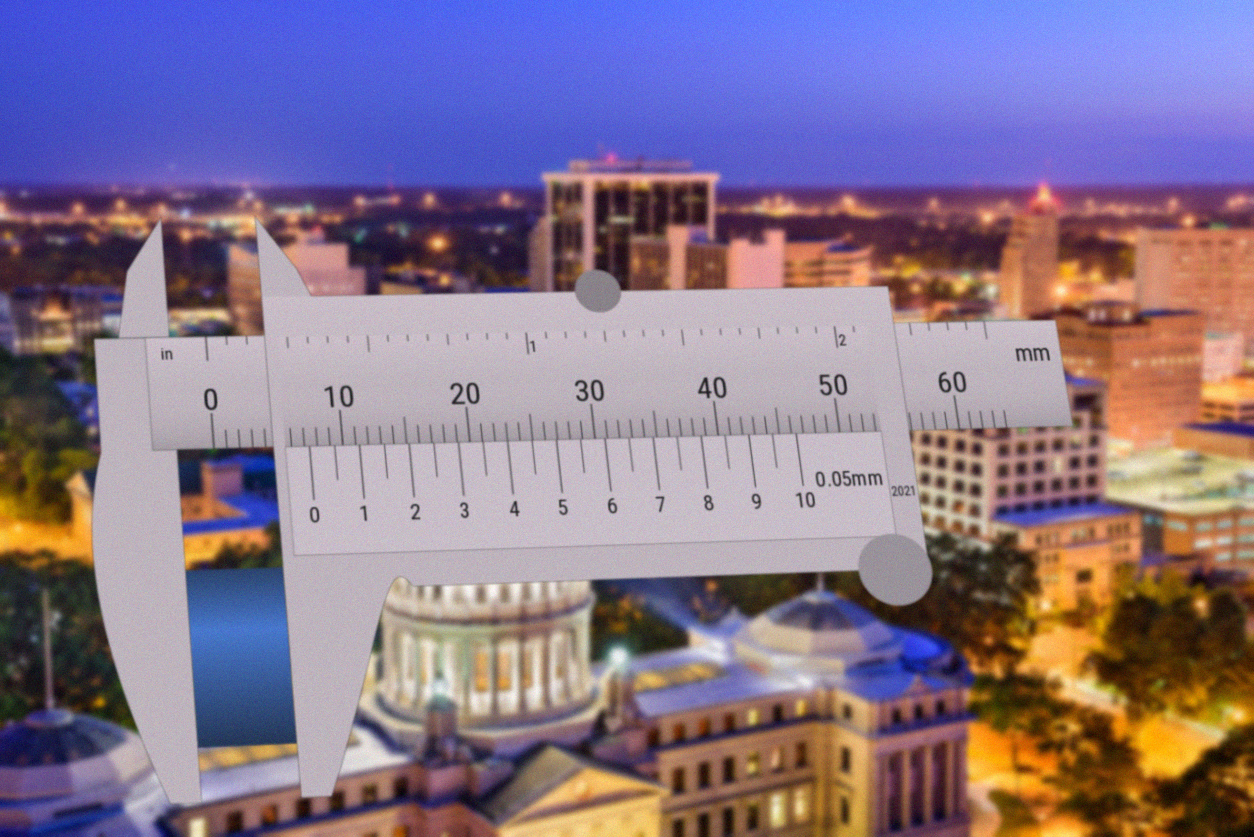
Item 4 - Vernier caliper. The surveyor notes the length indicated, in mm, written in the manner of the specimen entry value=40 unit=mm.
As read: value=7.4 unit=mm
